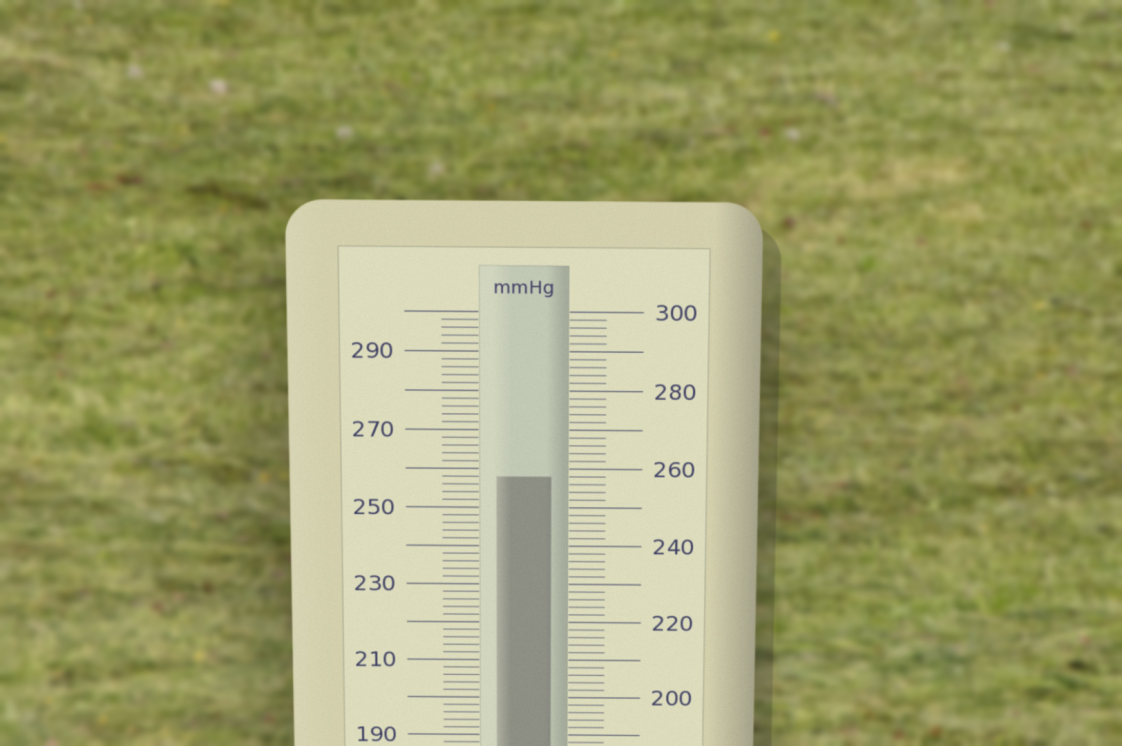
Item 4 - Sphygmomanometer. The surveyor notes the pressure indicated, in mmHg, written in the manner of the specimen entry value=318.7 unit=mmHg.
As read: value=258 unit=mmHg
